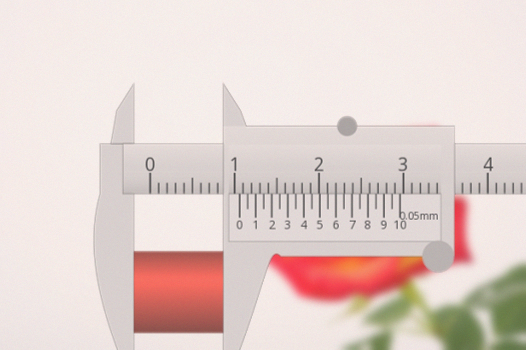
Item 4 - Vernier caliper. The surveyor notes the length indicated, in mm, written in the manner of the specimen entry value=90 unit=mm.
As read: value=10.6 unit=mm
